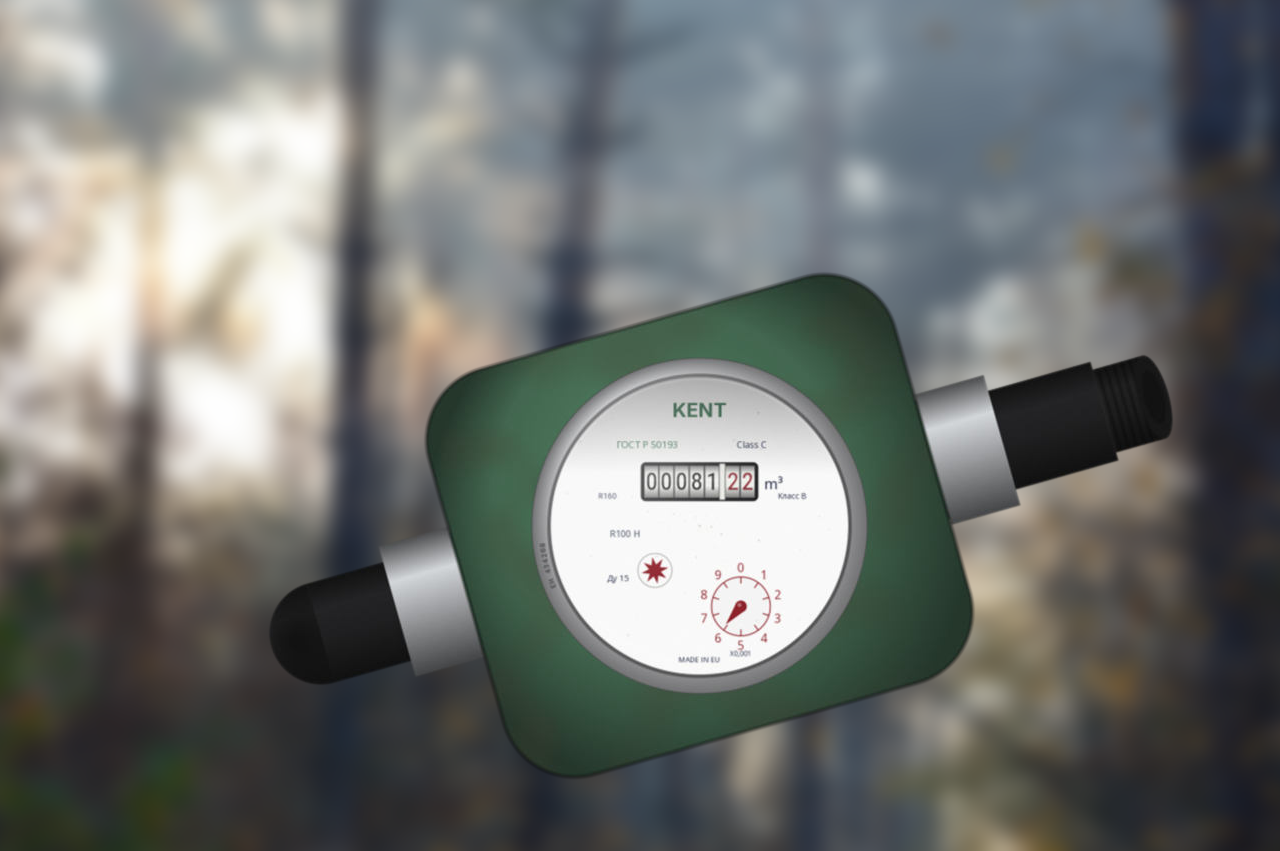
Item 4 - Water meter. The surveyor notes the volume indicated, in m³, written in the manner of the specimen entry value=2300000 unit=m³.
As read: value=81.226 unit=m³
